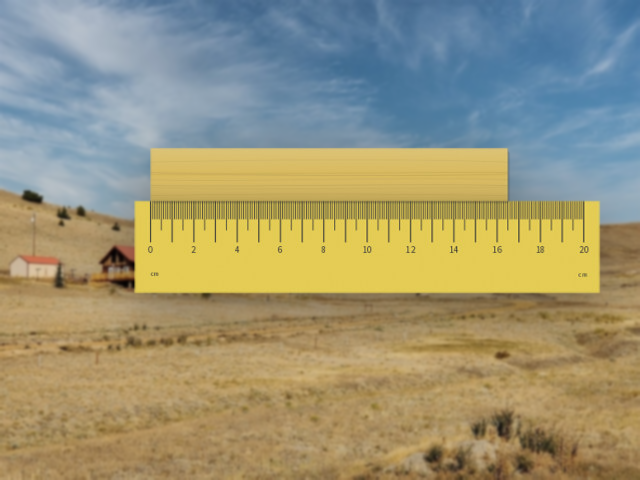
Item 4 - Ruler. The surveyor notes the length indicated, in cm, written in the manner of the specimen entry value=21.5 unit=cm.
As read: value=16.5 unit=cm
